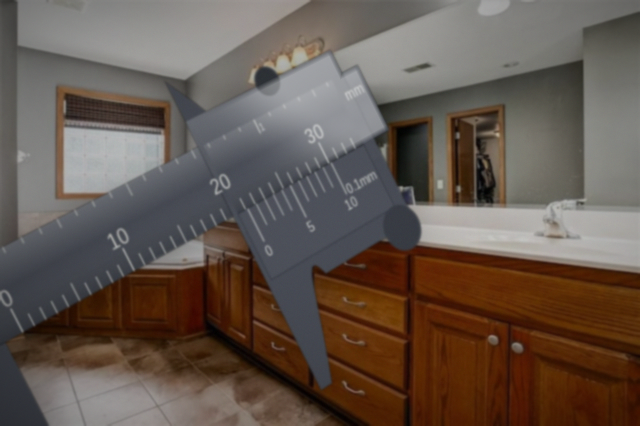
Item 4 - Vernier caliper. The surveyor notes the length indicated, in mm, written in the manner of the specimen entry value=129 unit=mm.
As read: value=21.2 unit=mm
